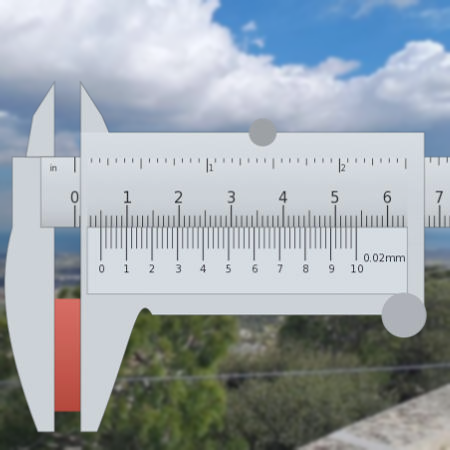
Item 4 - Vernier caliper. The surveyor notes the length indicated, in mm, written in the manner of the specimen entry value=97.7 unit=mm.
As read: value=5.0 unit=mm
